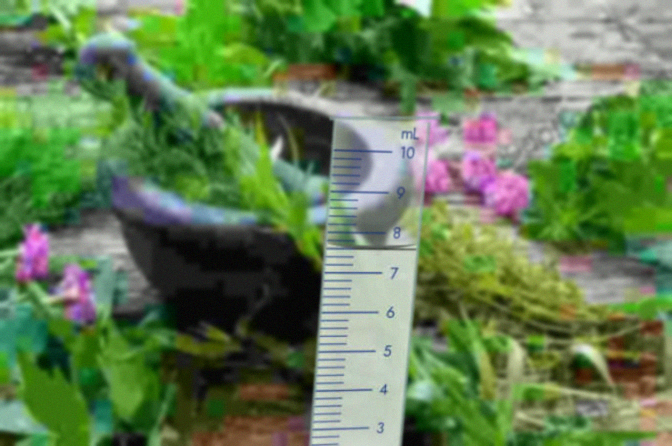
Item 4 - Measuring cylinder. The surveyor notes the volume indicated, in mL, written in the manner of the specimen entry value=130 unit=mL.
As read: value=7.6 unit=mL
